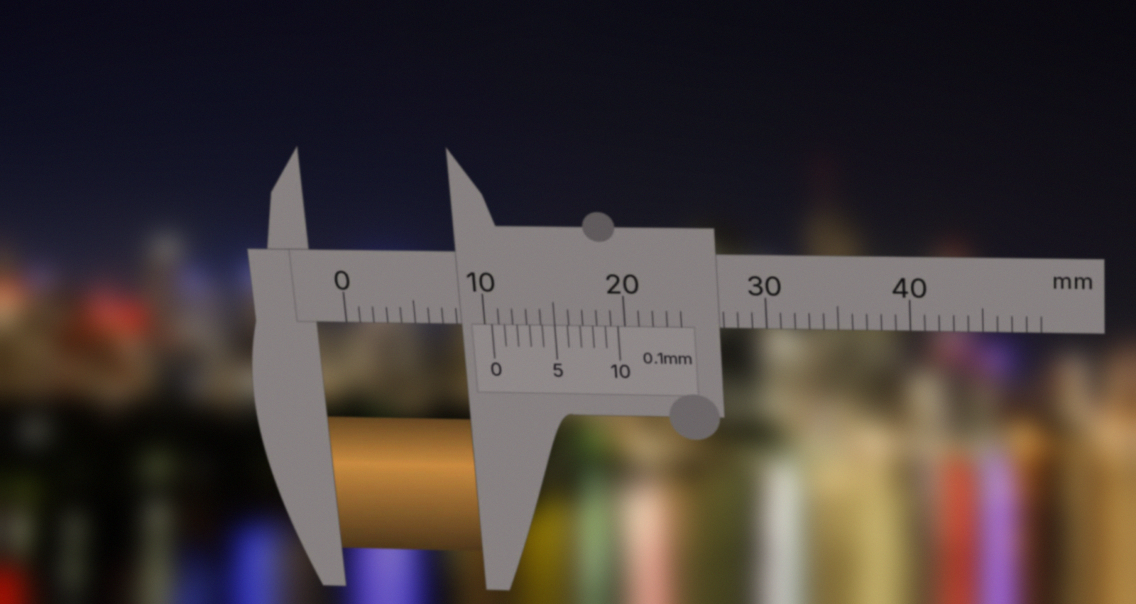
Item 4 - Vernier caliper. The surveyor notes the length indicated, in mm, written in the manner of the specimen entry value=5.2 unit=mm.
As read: value=10.5 unit=mm
